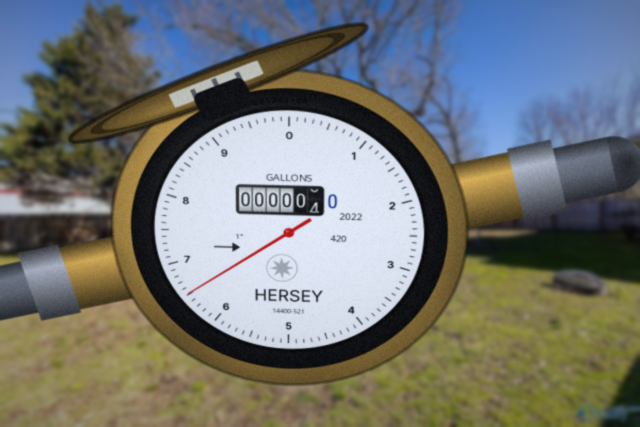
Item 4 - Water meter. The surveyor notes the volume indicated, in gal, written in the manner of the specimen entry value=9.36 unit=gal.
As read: value=36.5 unit=gal
